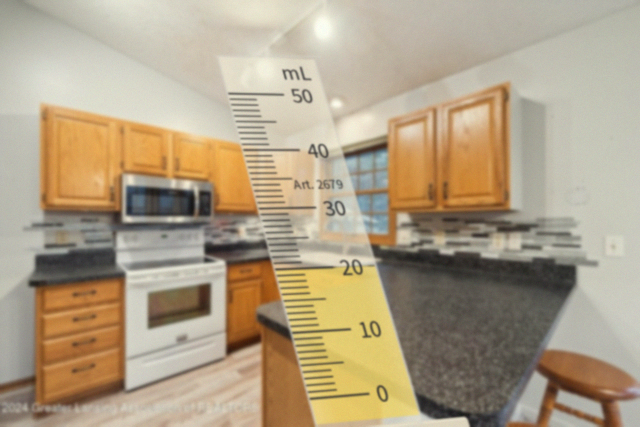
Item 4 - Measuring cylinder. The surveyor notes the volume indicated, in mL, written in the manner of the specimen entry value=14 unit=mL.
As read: value=20 unit=mL
